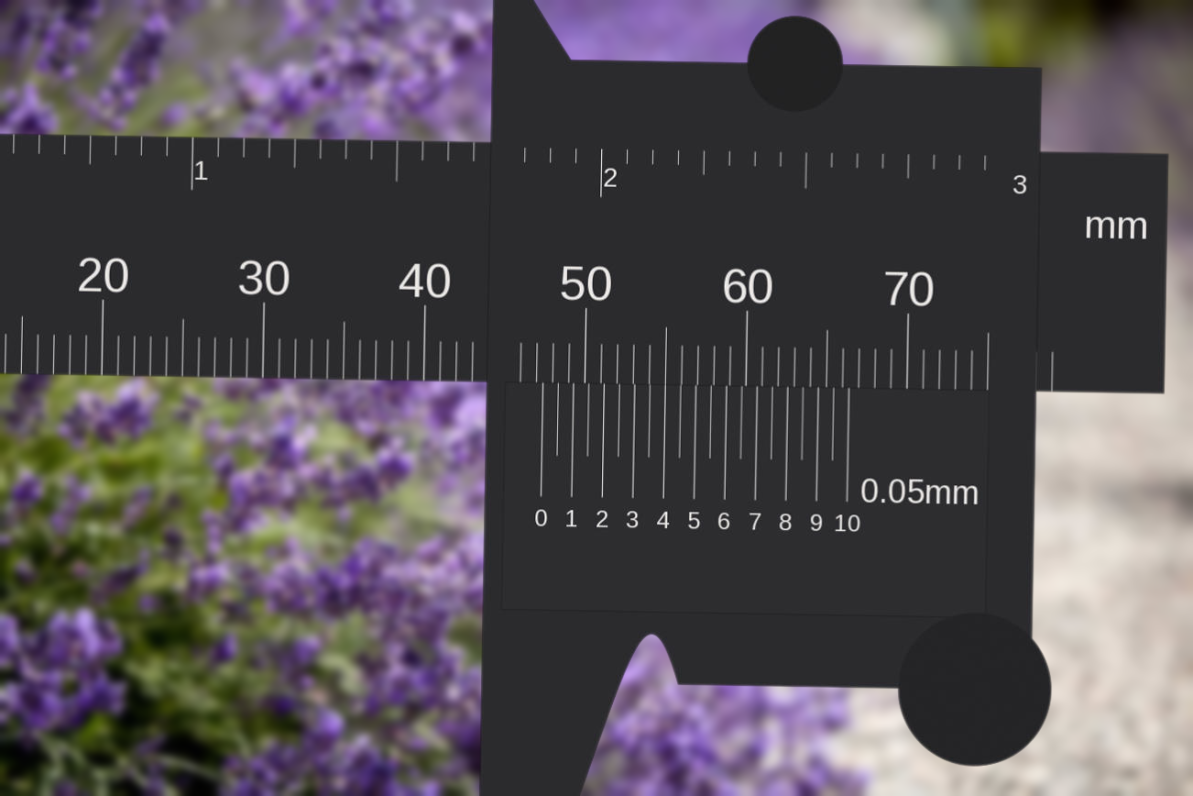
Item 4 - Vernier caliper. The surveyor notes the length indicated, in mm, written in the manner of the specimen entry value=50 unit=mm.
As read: value=47.4 unit=mm
